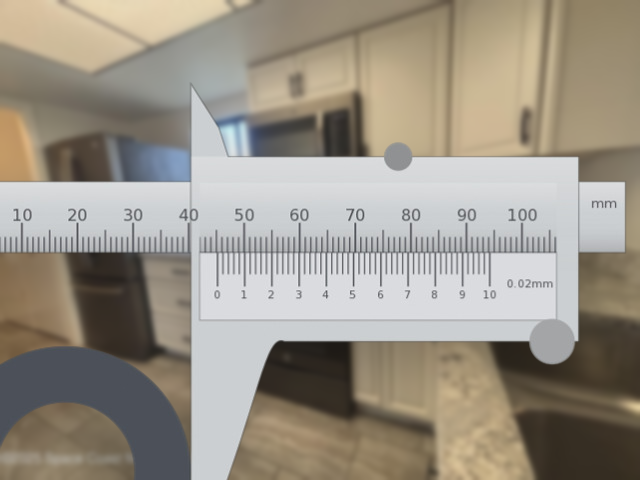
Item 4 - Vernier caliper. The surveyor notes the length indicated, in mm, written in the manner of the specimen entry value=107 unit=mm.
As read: value=45.2 unit=mm
